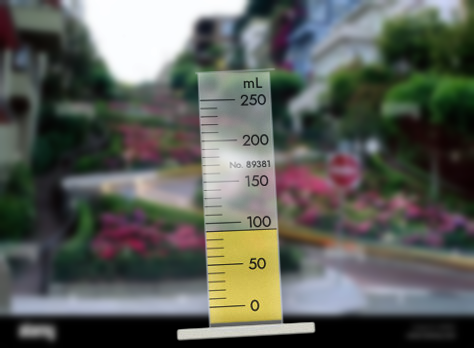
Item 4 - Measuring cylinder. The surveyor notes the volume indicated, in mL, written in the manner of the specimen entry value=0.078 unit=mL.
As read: value=90 unit=mL
